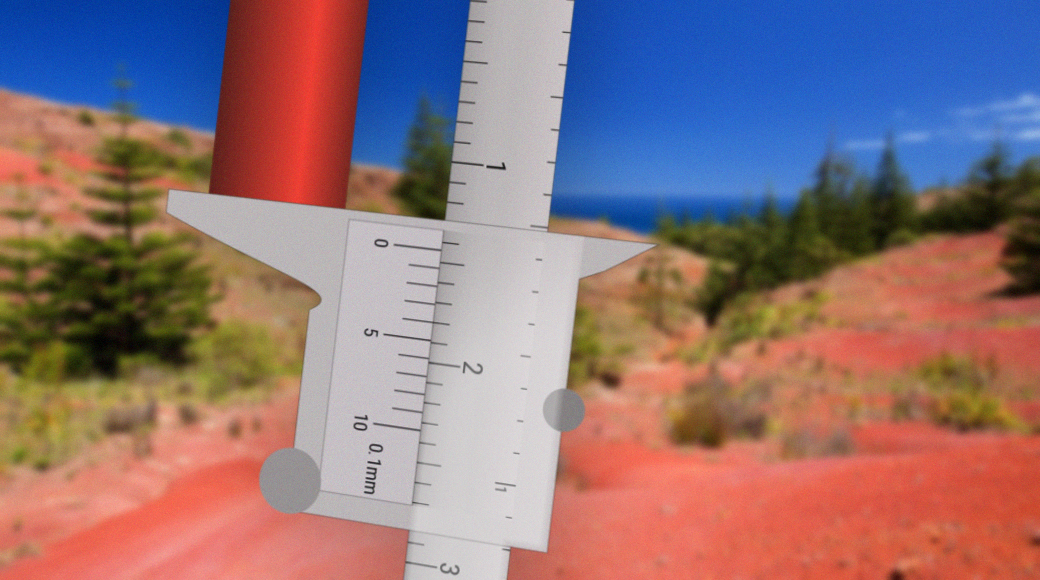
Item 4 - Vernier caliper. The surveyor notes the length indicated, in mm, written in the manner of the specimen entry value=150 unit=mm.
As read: value=14.4 unit=mm
